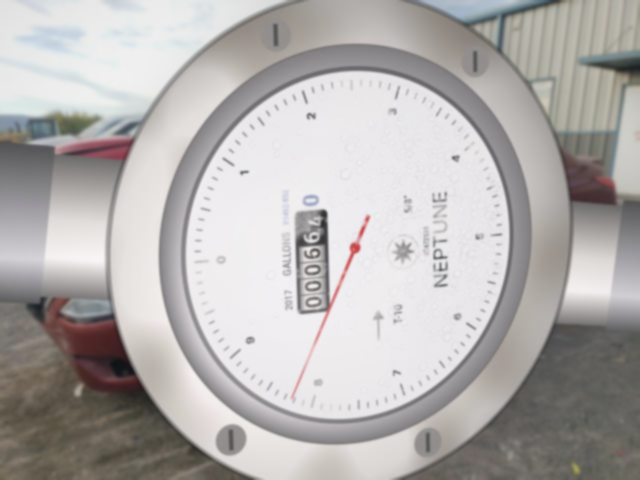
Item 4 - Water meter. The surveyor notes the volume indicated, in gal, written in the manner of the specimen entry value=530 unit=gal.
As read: value=6638.2 unit=gal
